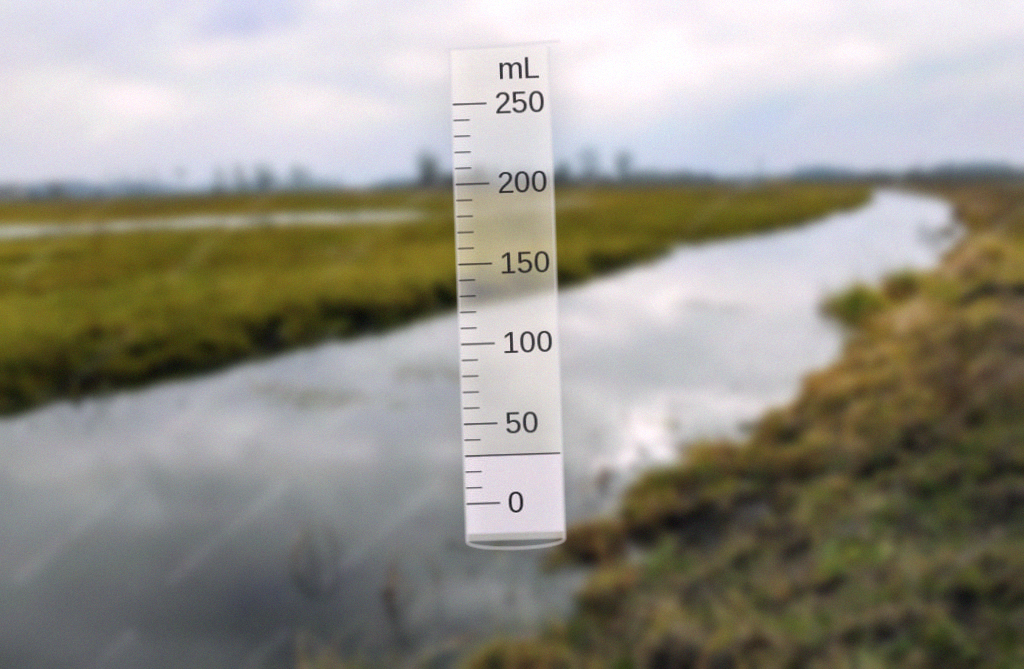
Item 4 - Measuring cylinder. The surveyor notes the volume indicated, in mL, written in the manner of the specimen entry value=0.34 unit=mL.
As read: value=30 unit=mL
